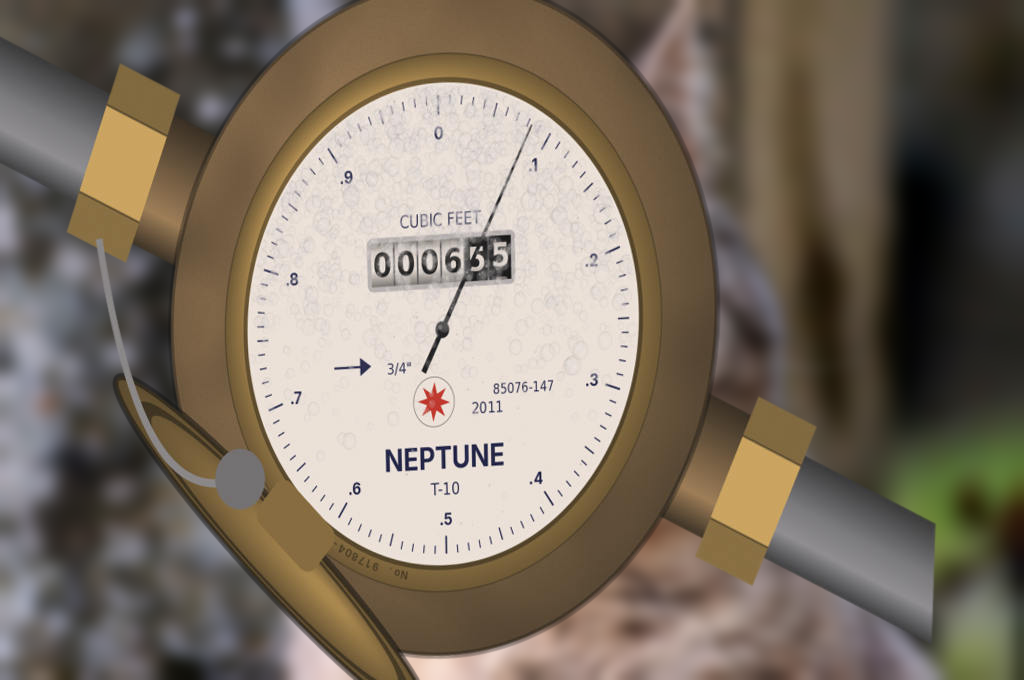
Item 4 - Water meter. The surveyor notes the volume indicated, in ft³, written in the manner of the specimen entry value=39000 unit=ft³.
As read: value=655.08 unit=ft³
